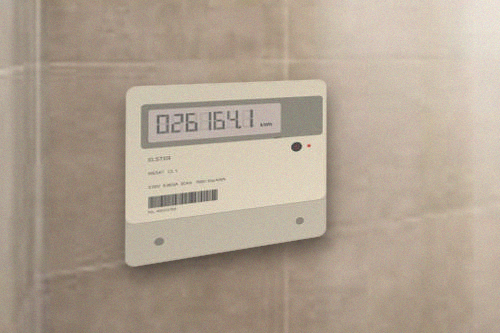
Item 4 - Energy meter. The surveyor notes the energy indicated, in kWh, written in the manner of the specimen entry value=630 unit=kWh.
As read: value=26164.1 unit=kWh
